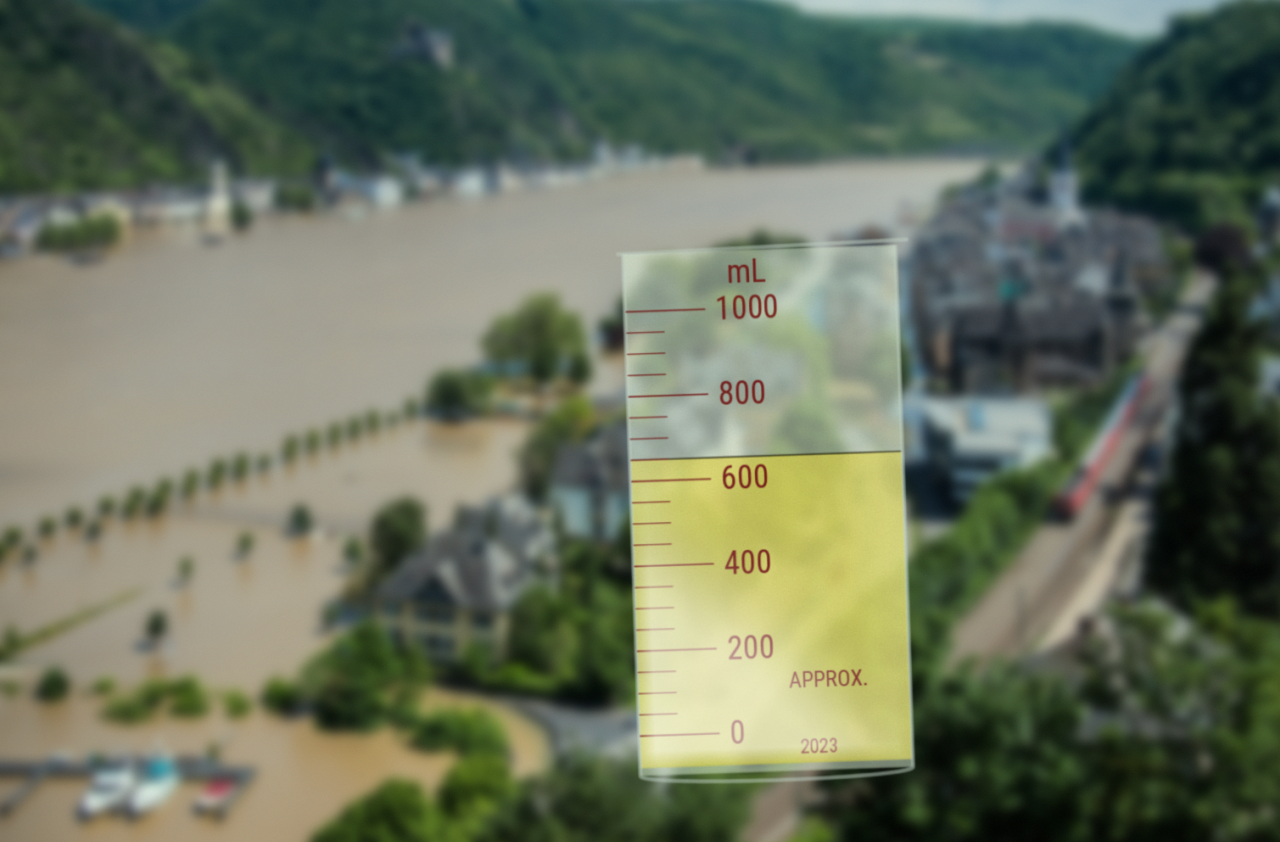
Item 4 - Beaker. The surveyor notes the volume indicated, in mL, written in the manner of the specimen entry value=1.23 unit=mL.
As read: value=650 unit=mL
